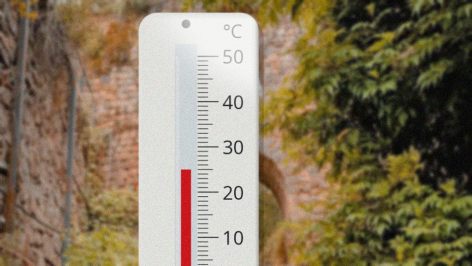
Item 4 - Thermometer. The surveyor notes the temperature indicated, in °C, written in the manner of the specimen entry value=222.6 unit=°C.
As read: value=25 unit=°C
